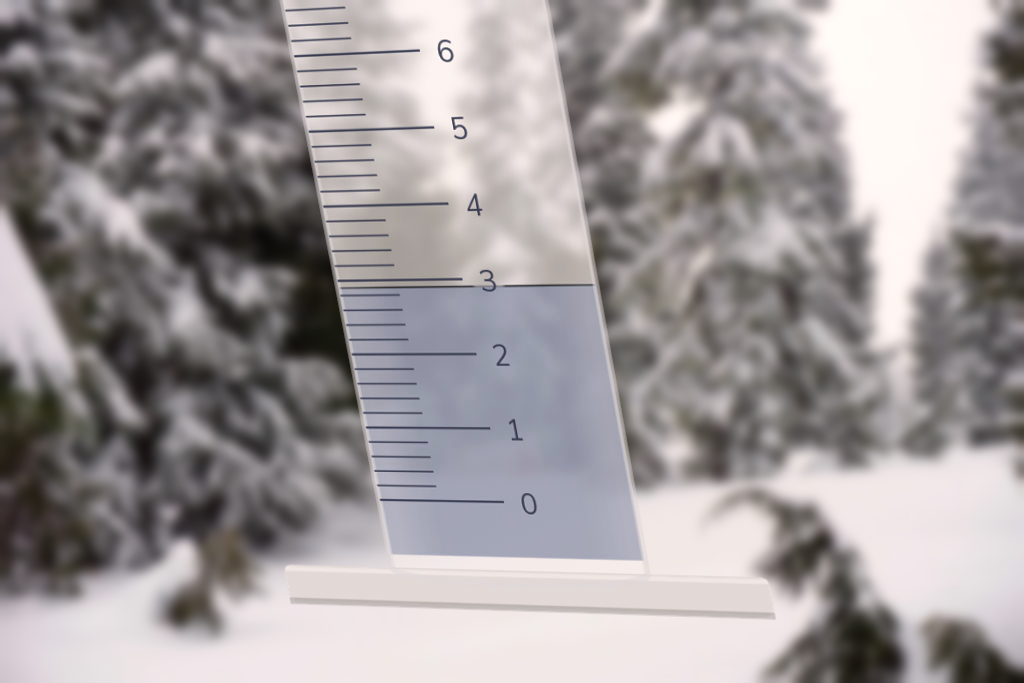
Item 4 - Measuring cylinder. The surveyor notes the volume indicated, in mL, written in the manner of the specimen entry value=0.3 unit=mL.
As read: value=2.9 unit=mL
